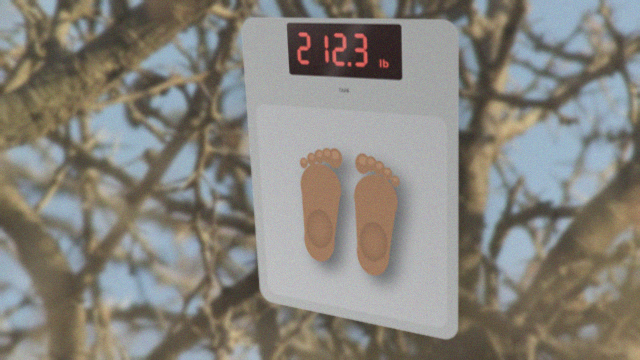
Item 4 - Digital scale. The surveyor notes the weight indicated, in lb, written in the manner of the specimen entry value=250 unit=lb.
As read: value=212.3 unit=lb
